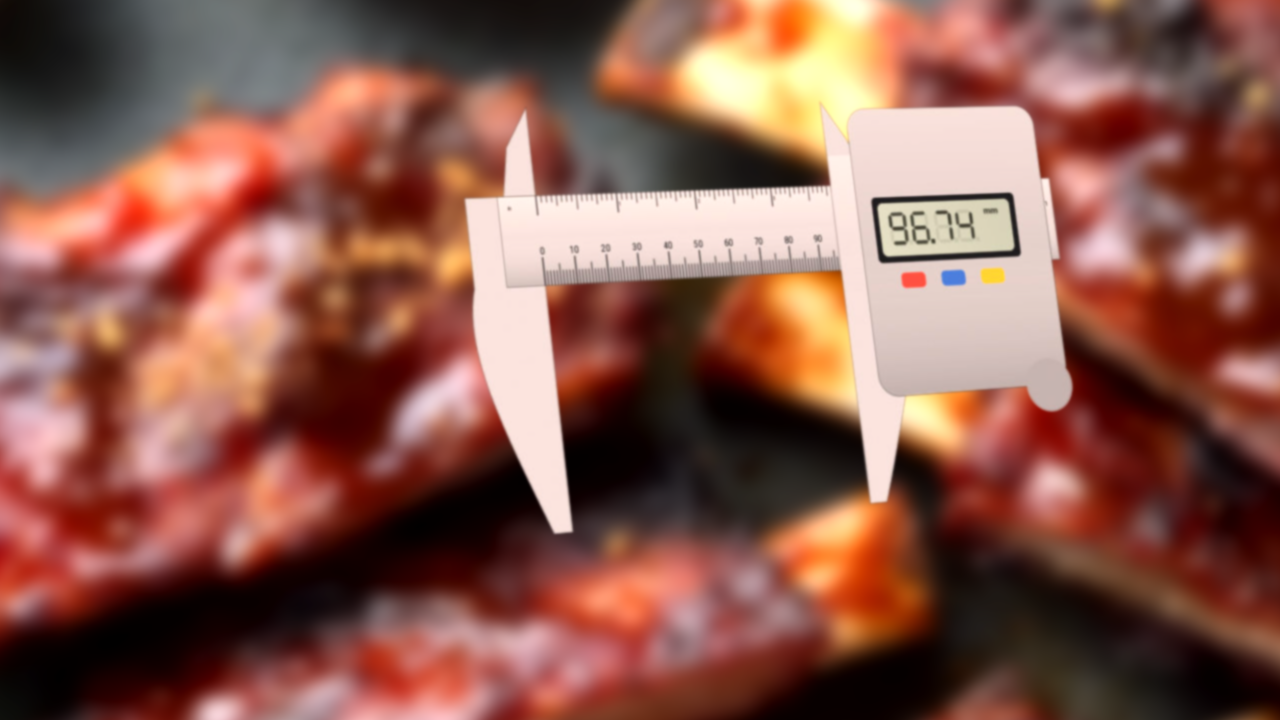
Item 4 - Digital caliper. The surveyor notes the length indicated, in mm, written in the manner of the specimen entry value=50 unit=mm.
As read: value=96.74 unit=mm
